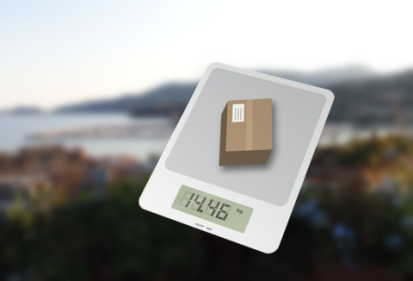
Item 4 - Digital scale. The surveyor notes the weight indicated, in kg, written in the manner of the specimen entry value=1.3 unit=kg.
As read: value=14.46 unit=kg
